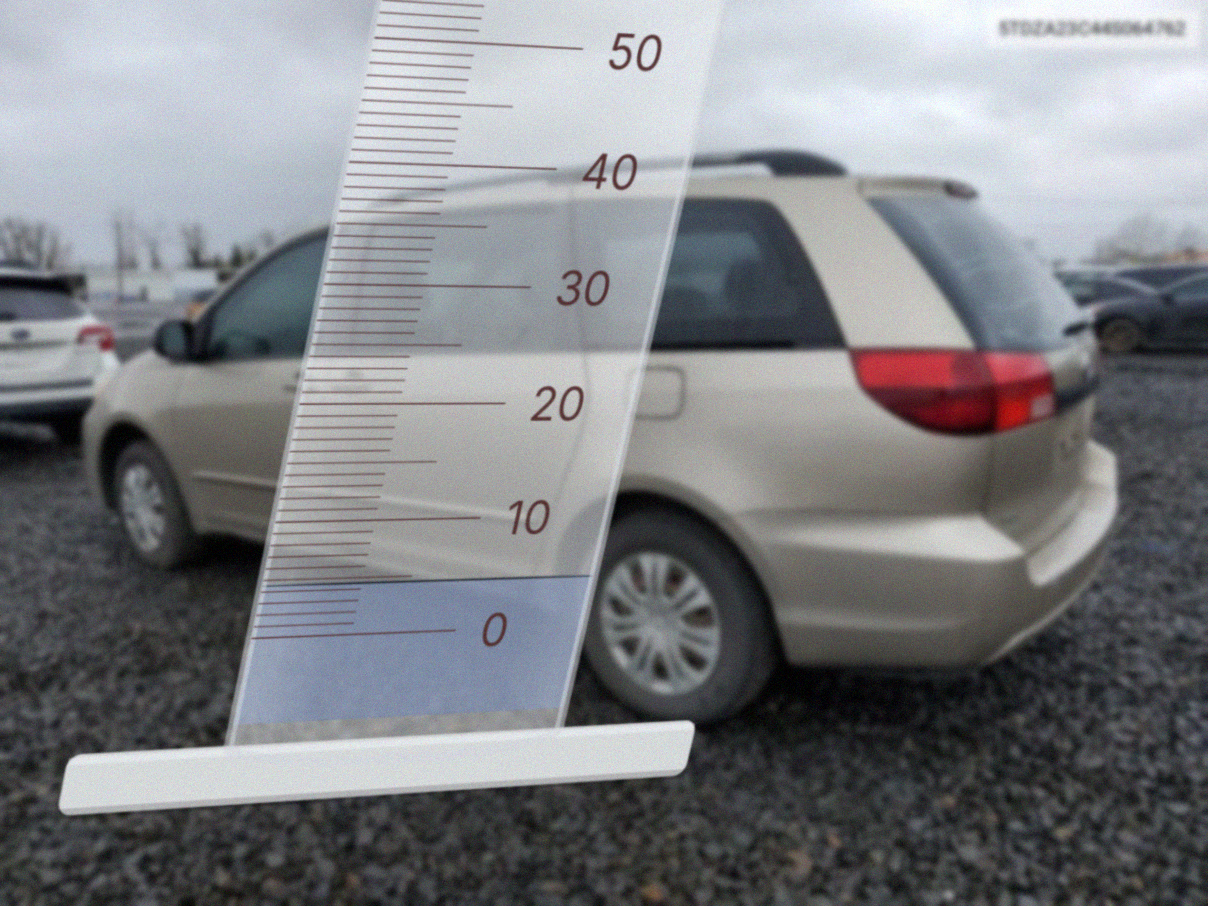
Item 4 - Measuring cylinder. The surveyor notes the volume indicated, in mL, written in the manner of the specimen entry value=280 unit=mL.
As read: value=4.5 unit=mL
